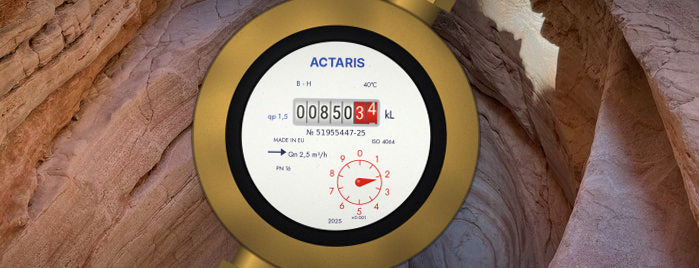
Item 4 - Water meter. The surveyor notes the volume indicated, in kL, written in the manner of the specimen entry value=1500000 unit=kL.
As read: value=850.342 unit=kL
